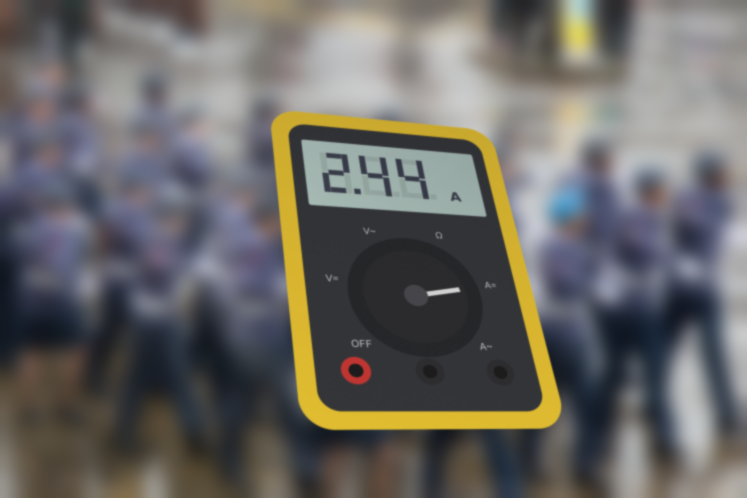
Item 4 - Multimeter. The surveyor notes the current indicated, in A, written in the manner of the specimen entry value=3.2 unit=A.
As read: value=2.44 unit=A
